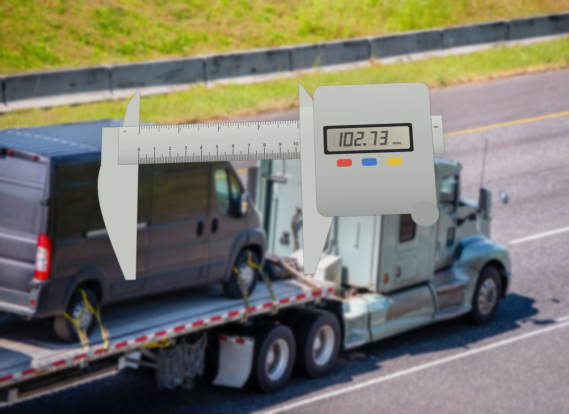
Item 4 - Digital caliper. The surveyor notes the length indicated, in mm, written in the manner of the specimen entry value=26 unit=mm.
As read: value=102.73 unit=mm
